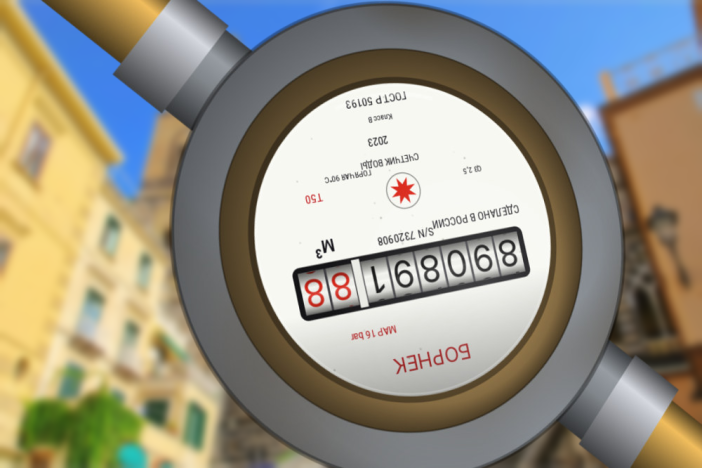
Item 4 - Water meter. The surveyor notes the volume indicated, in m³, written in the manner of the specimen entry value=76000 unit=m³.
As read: value=890891.88 unit=m³
